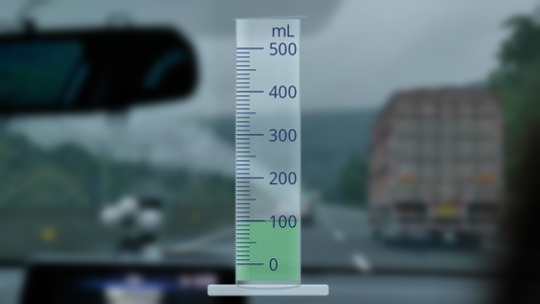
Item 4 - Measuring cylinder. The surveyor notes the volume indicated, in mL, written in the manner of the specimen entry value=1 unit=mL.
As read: value=100 unit=mL
